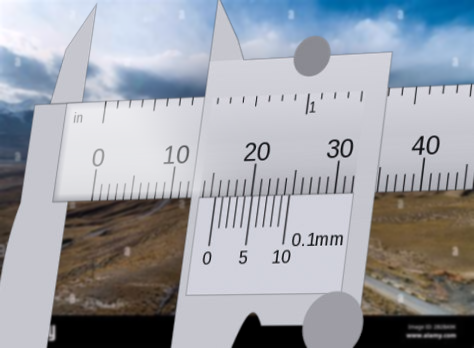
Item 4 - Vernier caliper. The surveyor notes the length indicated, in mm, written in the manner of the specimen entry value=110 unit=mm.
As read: value=15.6 unit=mm
